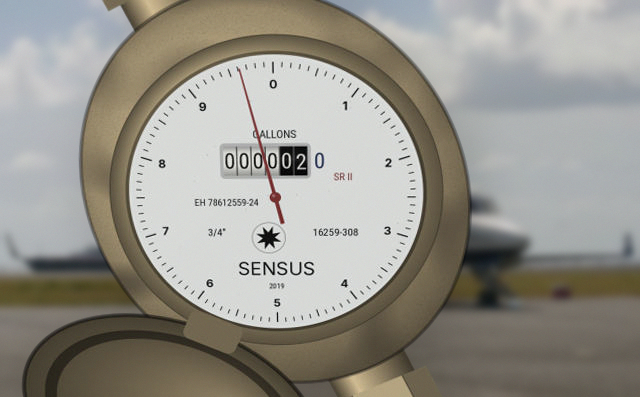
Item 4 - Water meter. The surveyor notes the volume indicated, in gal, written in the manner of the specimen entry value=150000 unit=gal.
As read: value=19.6 unit=gal
